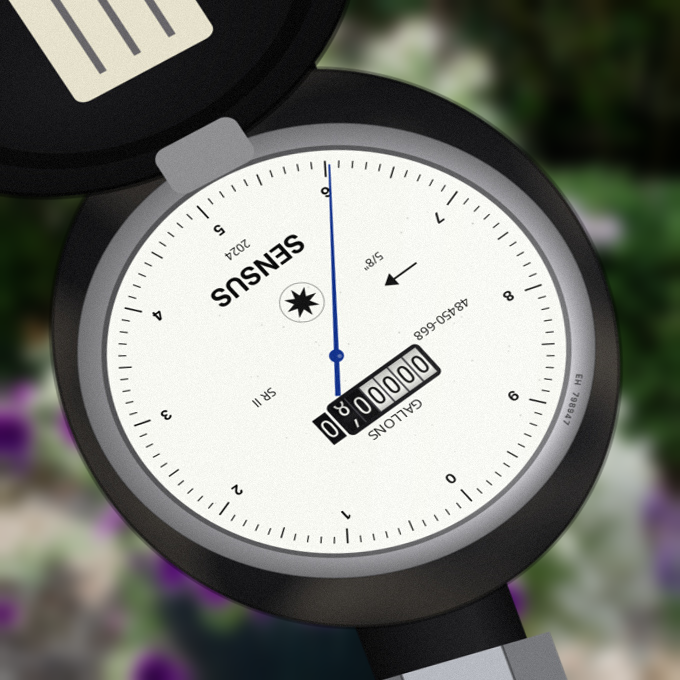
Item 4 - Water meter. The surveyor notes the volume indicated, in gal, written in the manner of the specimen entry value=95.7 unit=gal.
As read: value=76.0 unit=gal
